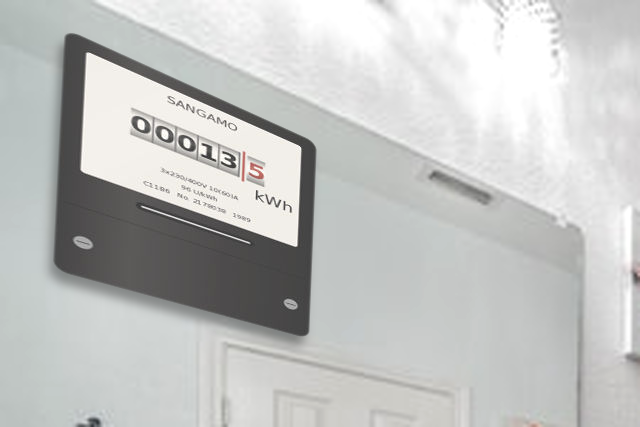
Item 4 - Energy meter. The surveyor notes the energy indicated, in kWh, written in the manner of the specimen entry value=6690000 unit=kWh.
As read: value=13.5 unit=kWh
